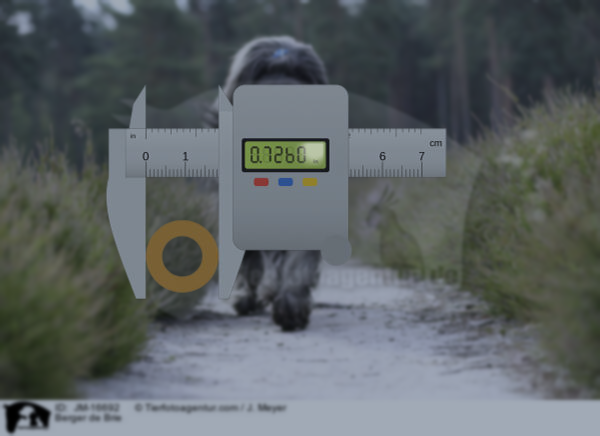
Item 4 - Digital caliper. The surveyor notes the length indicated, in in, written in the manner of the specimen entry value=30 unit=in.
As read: value=0.7260 unit=in
